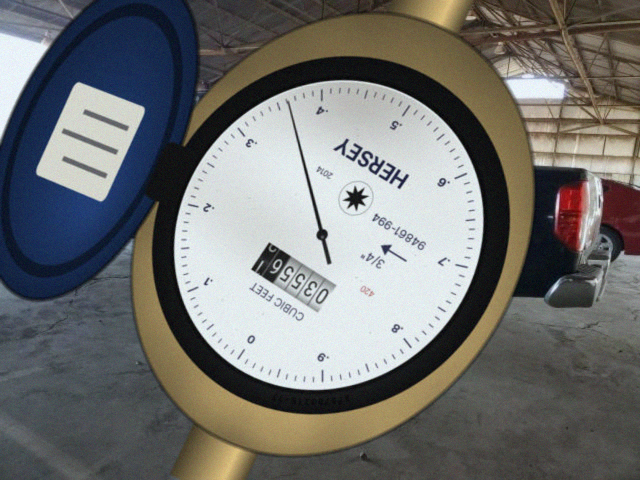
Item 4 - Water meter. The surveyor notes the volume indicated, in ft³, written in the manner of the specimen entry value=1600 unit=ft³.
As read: value=35561.36 unit=ft³
